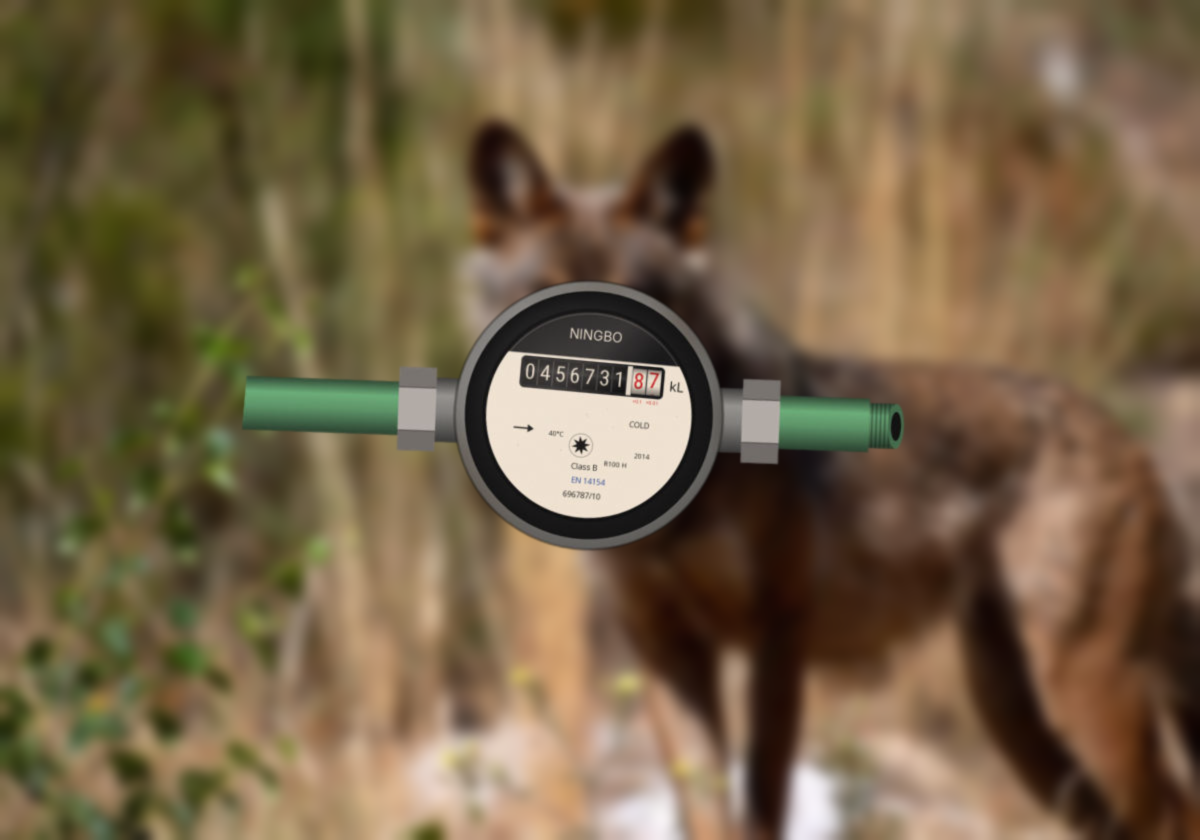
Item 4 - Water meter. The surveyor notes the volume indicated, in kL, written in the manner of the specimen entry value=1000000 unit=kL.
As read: value=456731.87 unit=kL
